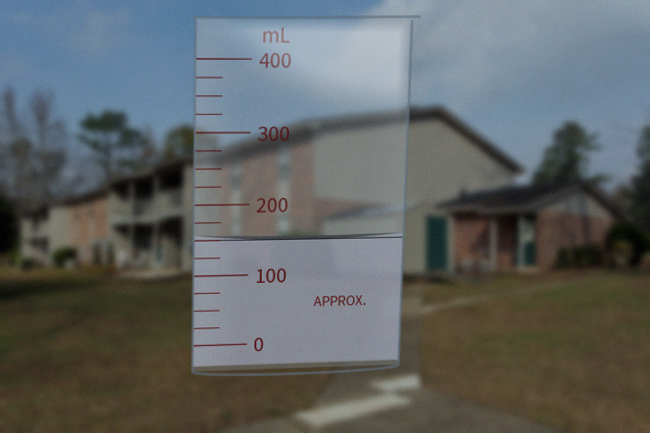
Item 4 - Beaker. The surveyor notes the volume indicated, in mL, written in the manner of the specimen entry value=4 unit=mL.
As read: value=150 unit=mL
